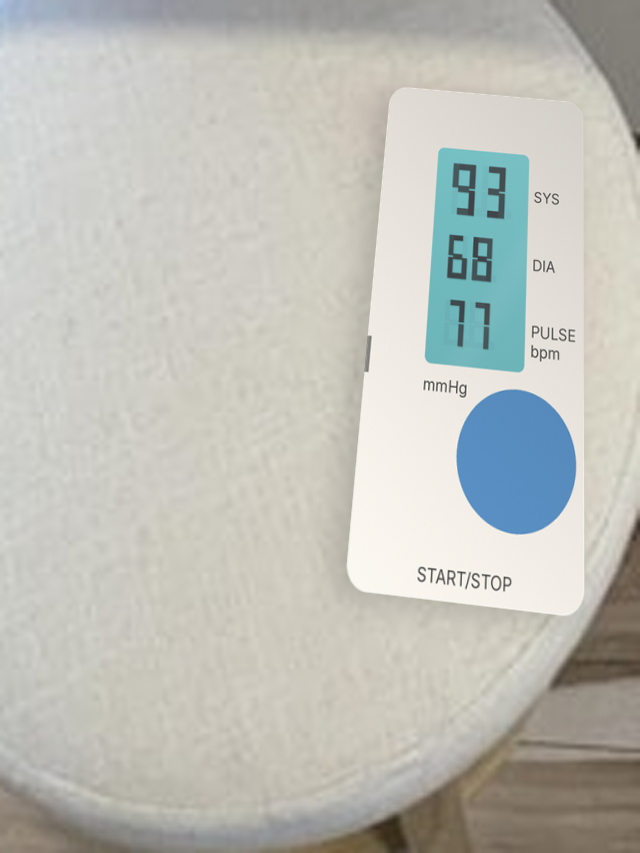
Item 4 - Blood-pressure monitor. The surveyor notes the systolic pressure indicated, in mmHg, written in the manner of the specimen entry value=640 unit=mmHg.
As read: value=93 unit=mmHg
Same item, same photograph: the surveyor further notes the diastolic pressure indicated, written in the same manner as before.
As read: value=68 unit=mmHg
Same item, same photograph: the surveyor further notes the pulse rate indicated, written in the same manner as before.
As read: value=77 unit=bpm
